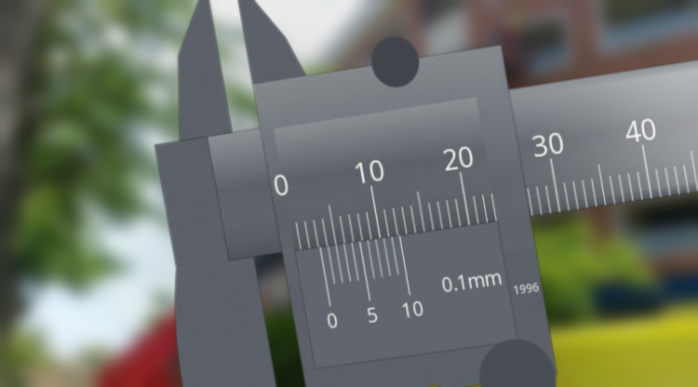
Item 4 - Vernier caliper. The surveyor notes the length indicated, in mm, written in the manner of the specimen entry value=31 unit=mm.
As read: value=3.2 unit=mm
